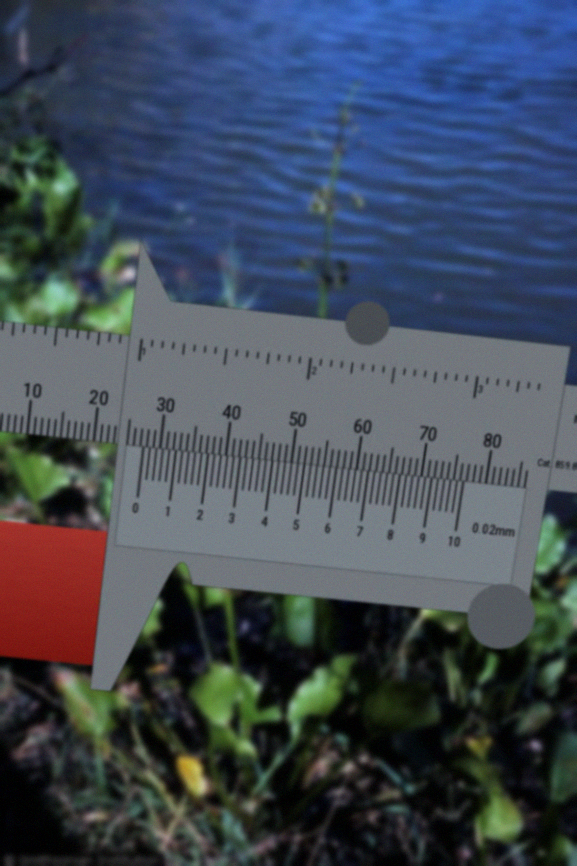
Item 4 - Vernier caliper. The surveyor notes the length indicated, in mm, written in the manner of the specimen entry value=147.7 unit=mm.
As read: value=27.5 unit=mm
